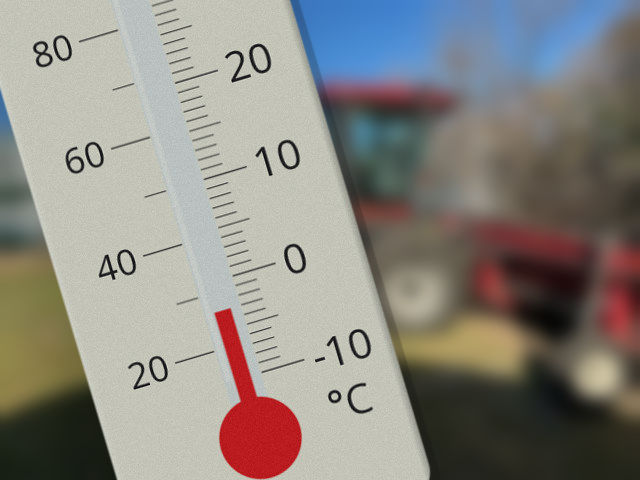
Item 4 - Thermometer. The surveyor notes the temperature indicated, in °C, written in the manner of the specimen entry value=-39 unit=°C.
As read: value=-3 unit=°C
